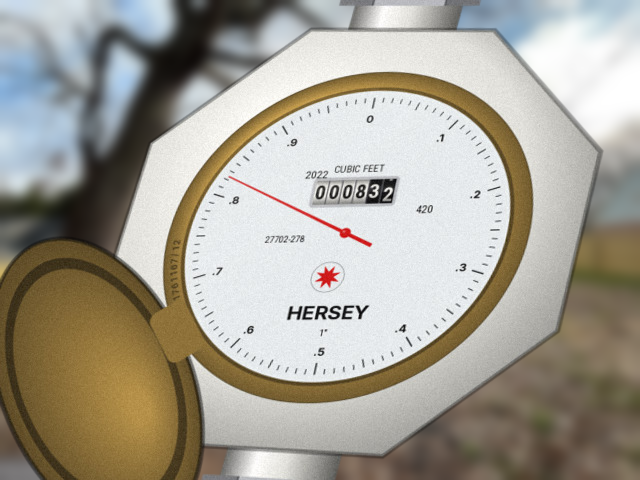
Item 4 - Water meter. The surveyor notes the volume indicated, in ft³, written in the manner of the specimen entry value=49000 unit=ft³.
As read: value=831.82 unit=ft³
